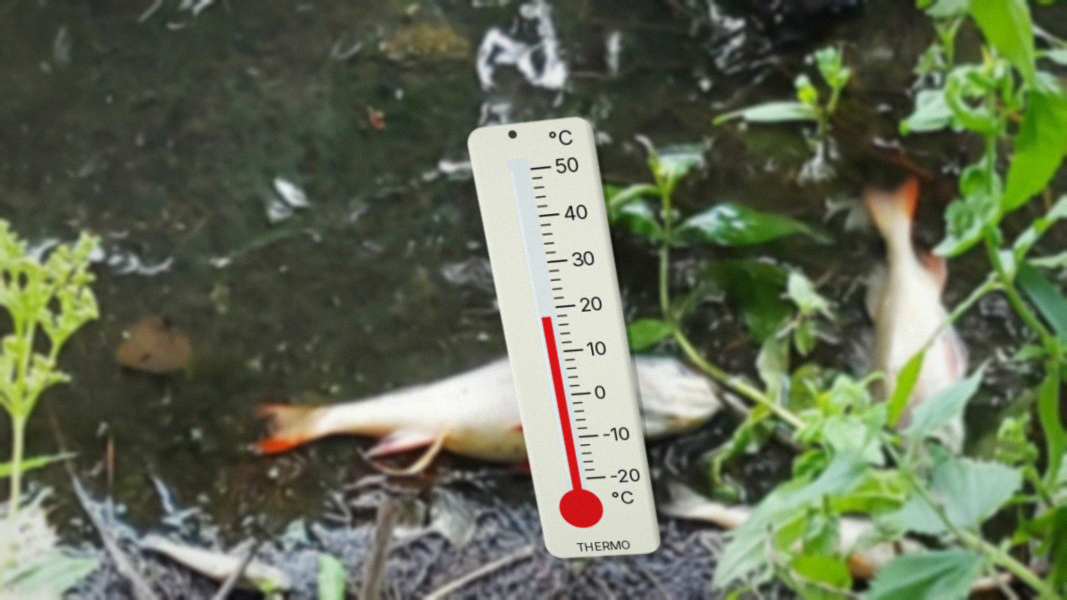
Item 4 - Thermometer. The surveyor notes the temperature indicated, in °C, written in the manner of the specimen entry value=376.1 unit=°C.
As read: value=18 unit=°C
